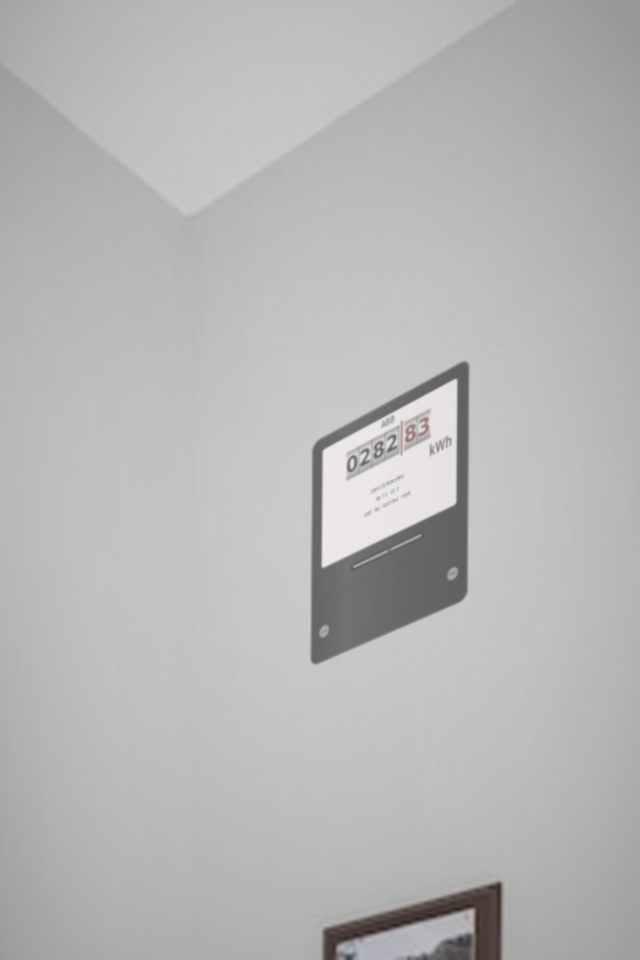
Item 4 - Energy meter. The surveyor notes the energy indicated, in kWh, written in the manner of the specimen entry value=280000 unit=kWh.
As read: value=282.83 unit=kWh
